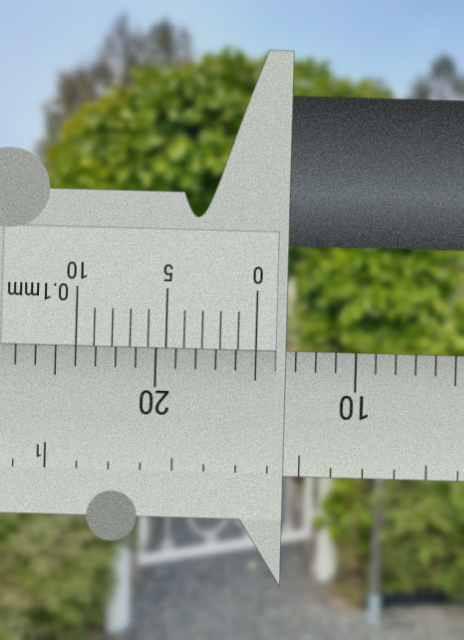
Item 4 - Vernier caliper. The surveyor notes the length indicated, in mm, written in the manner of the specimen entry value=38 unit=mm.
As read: value=15.0 unit=mm
